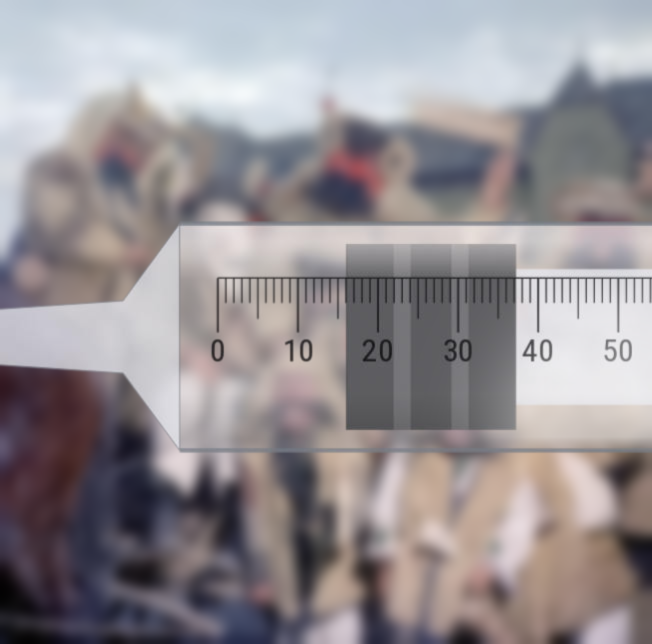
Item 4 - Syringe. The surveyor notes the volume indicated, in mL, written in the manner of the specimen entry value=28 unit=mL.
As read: value=16 unit=mL
